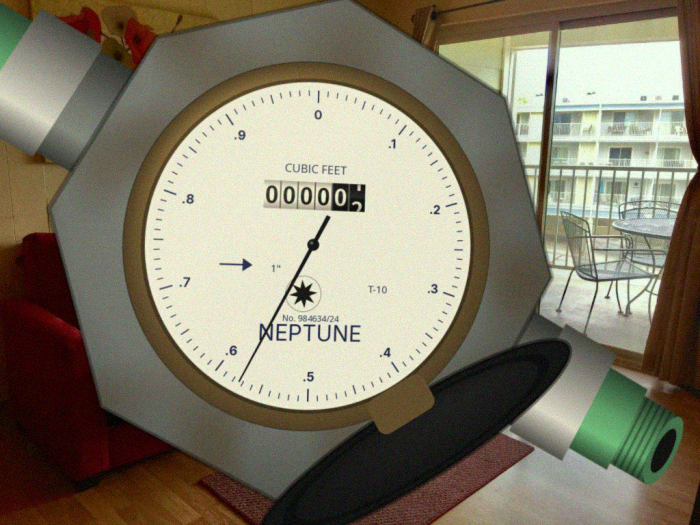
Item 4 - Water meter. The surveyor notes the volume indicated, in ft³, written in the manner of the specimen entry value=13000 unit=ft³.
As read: value=1.57 unit=ft³
